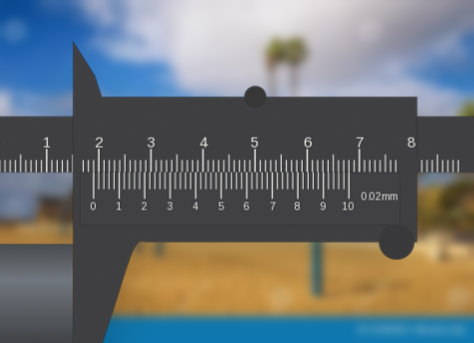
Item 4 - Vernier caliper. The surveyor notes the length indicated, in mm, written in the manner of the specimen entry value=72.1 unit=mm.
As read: value=19.0 unit=mm
